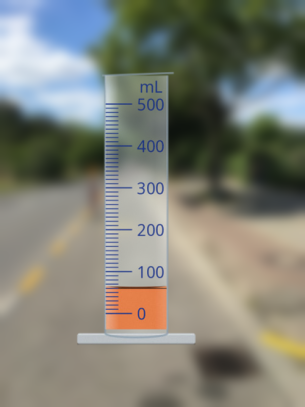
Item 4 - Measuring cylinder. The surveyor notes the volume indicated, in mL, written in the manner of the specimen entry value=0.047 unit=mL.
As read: value=60 unit=mL
